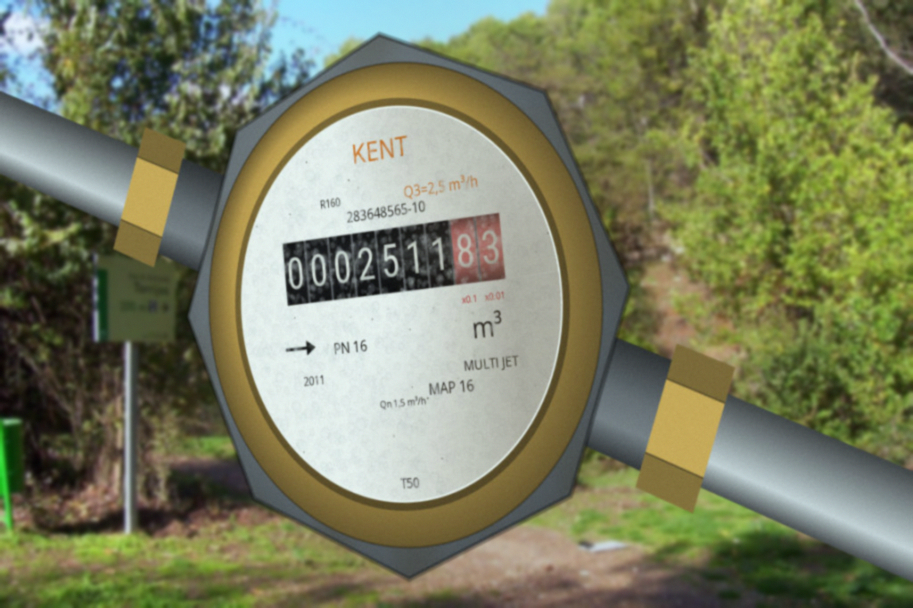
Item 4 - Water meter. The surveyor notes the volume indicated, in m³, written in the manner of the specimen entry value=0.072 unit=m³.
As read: value=2511.83 unit=m³
